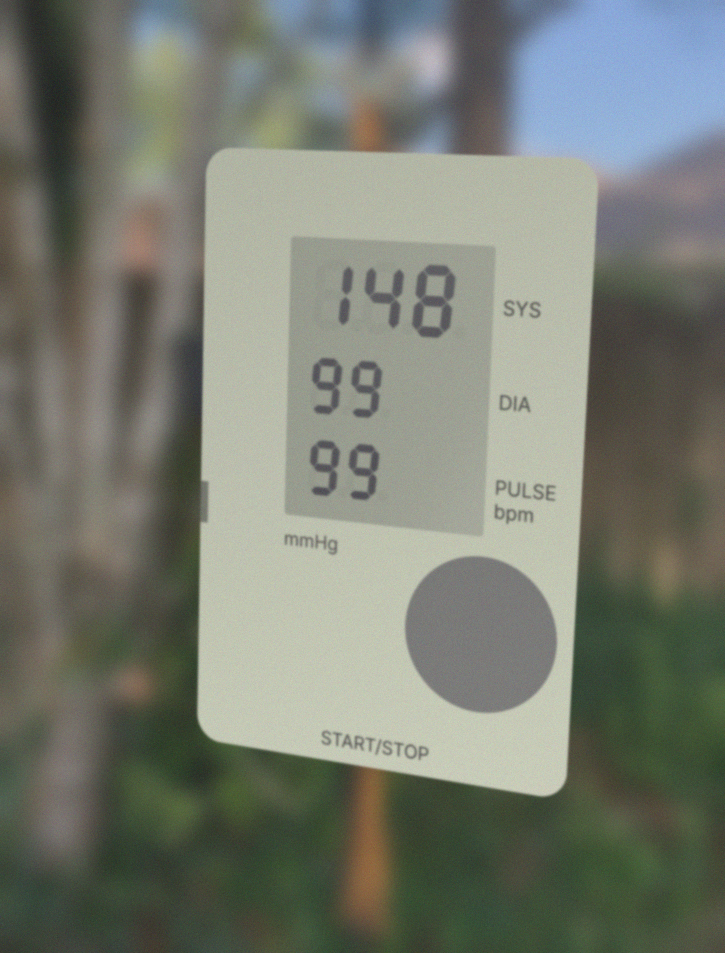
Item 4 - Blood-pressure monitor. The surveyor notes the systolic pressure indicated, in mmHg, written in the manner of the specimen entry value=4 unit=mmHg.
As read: value=148 unit=mmHg
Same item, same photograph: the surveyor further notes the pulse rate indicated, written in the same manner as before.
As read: value=99 unit=bpm
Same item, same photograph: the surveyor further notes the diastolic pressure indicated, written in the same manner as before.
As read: value=99 unit=mmHg
